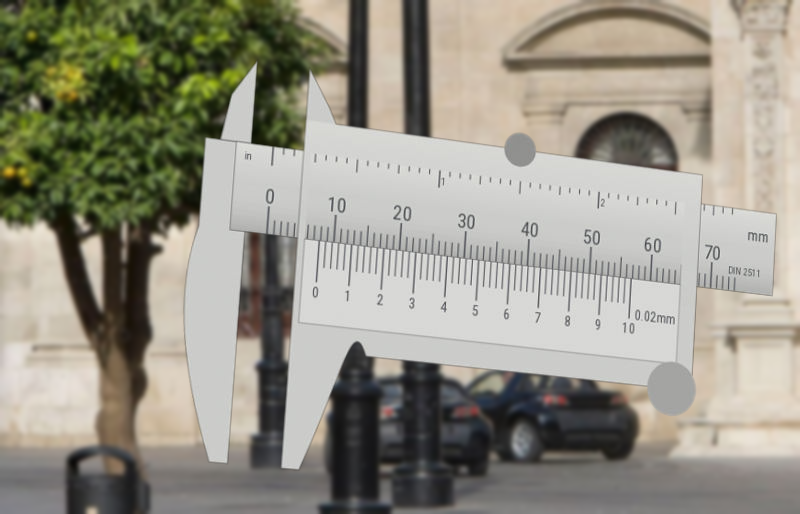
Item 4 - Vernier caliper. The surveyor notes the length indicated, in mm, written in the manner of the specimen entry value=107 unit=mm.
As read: value=7.8 unit=mm
